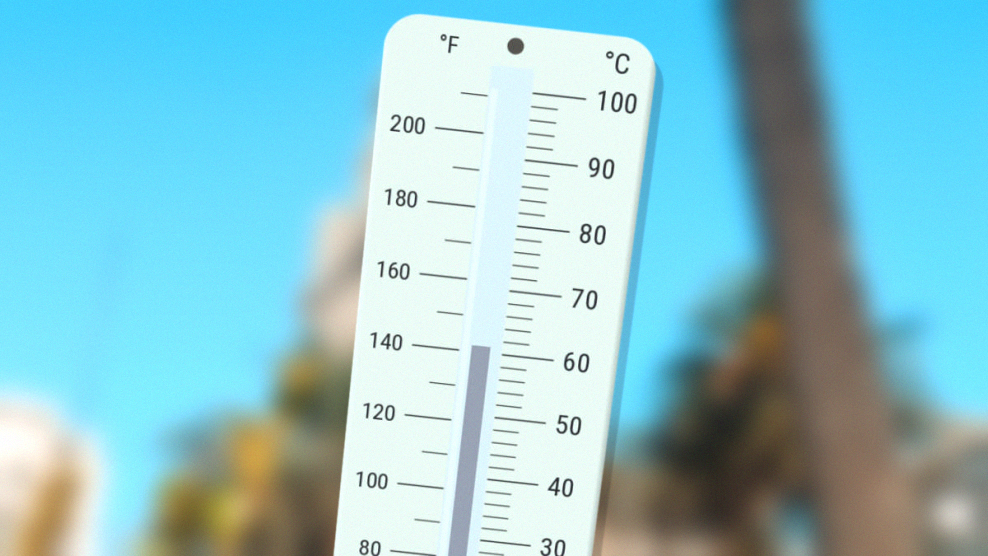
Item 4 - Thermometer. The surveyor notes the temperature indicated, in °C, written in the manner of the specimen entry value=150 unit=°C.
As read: value=61 unit=°C
